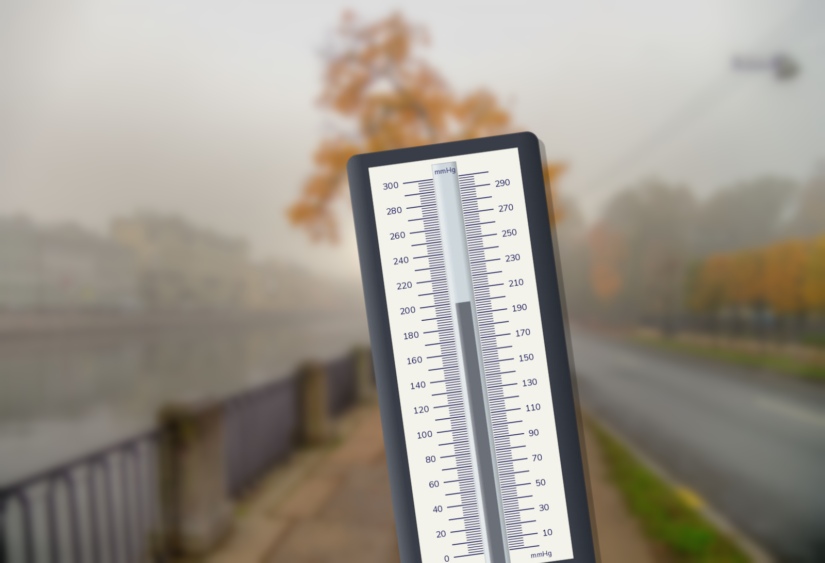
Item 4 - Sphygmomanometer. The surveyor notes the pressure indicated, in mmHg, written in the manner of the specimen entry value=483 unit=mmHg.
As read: value=200 unit=mmHg
